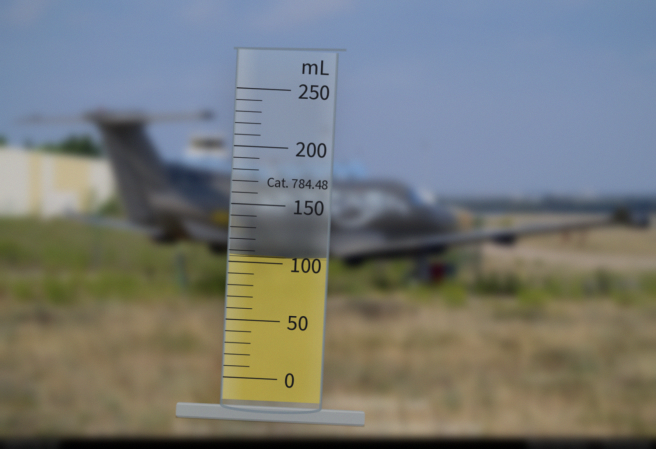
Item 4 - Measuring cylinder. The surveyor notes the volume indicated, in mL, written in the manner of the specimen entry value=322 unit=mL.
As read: value=105 unit=mL
